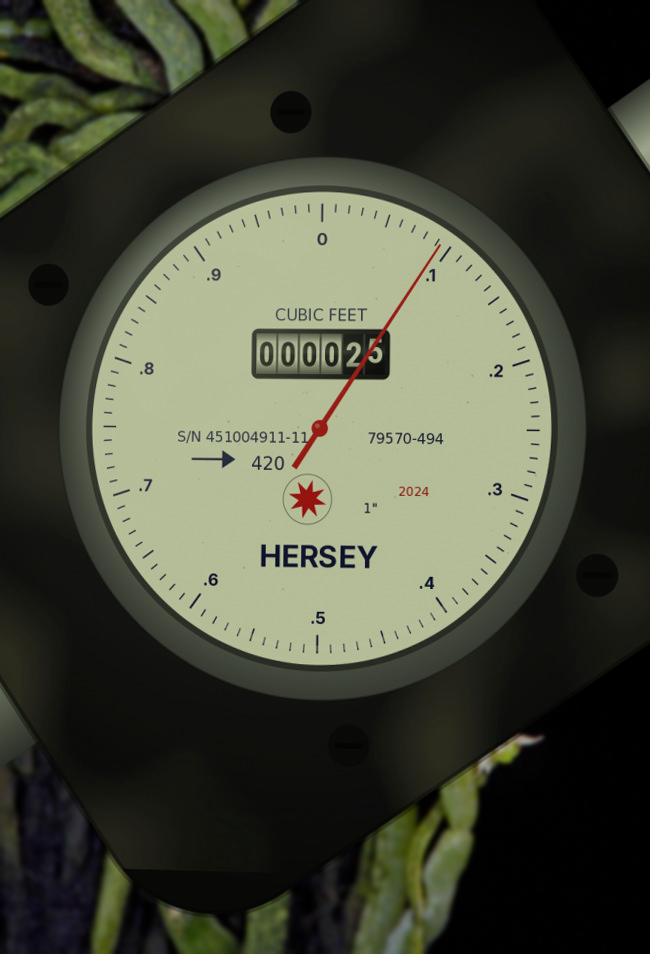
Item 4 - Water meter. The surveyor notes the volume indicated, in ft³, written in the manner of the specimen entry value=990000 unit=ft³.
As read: value=25.09 unit=ft³
